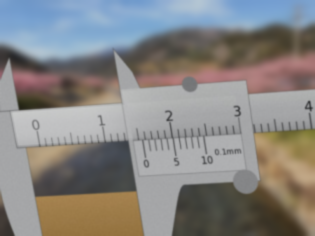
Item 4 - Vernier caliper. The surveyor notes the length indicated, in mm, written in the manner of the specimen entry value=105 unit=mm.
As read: value=15.6 unit=mm
